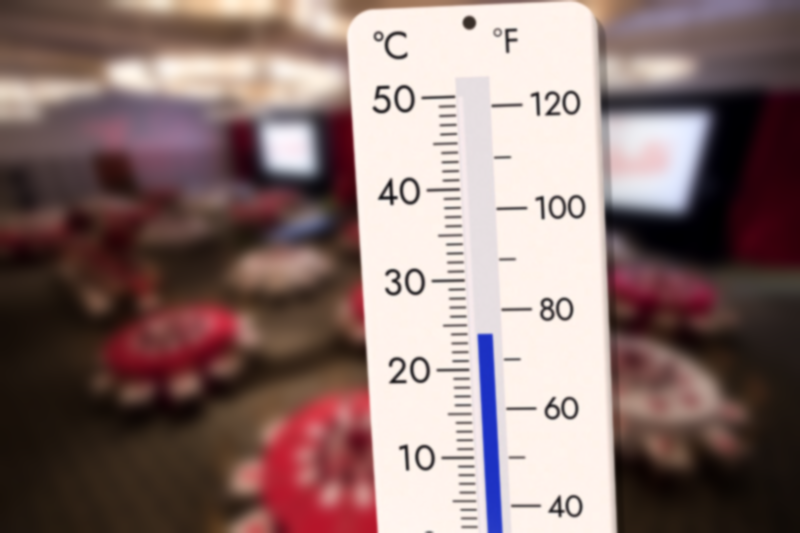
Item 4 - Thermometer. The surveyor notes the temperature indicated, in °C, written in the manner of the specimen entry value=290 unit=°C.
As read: value=24 unit=°C
